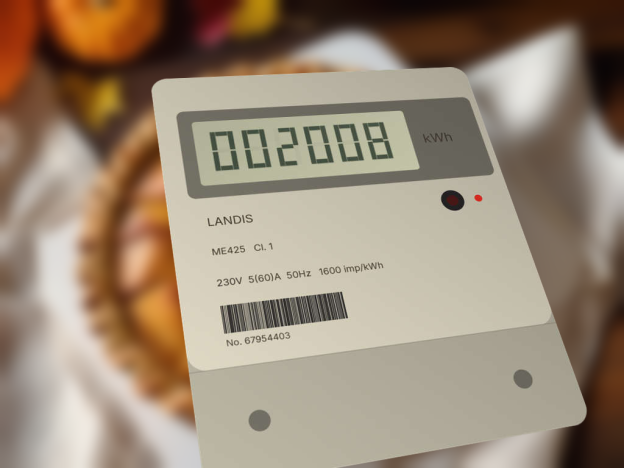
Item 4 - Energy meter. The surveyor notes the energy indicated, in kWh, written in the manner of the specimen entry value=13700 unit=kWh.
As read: value=2008 unit=kWh
